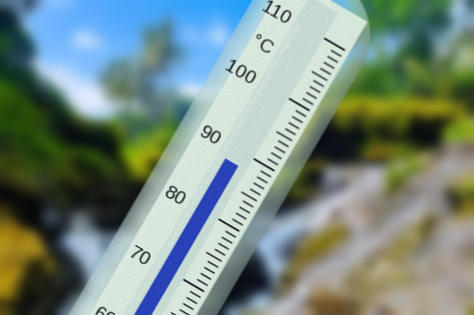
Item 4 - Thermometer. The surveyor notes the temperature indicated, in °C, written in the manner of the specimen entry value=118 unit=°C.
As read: value=88 unit=°C
